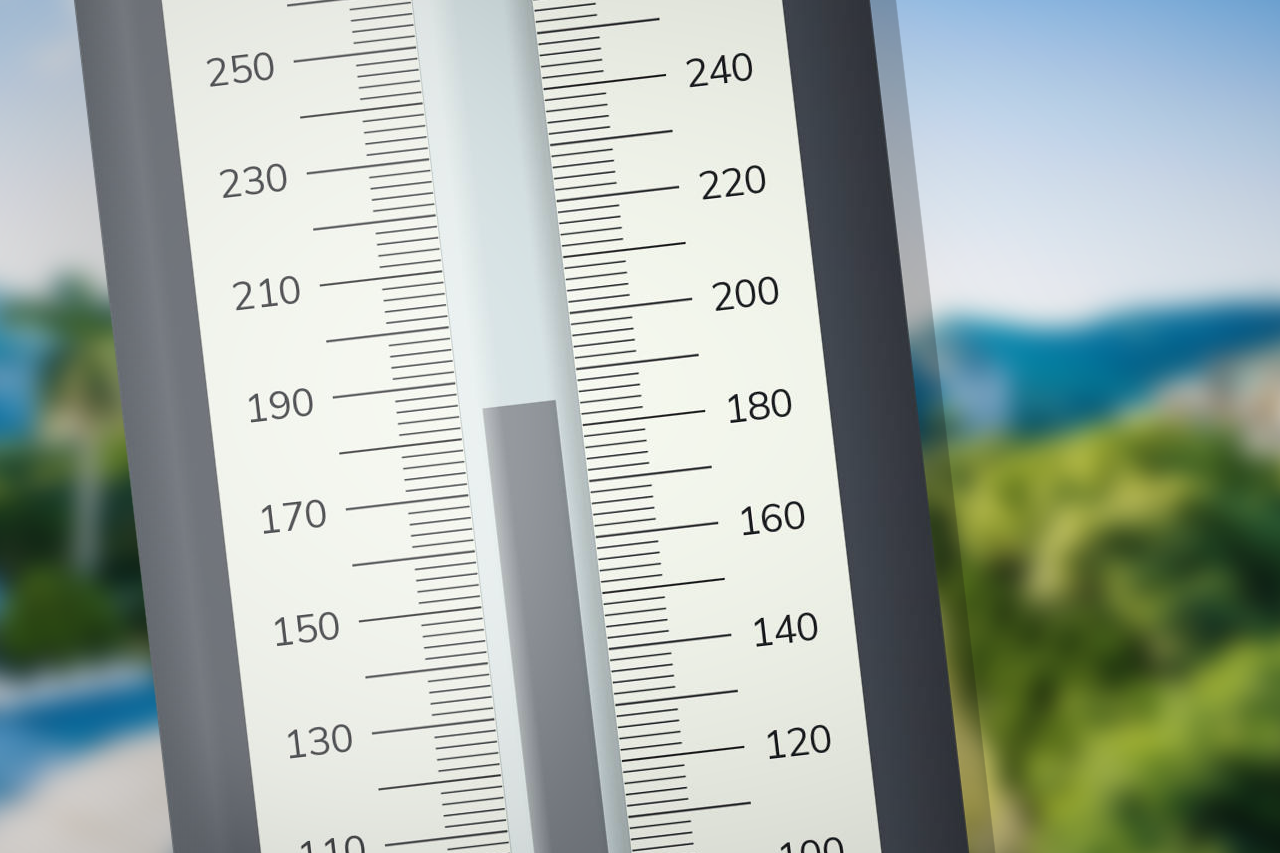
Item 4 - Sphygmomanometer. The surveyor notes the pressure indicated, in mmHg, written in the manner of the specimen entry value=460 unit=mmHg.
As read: value=185 unit=mmHg
